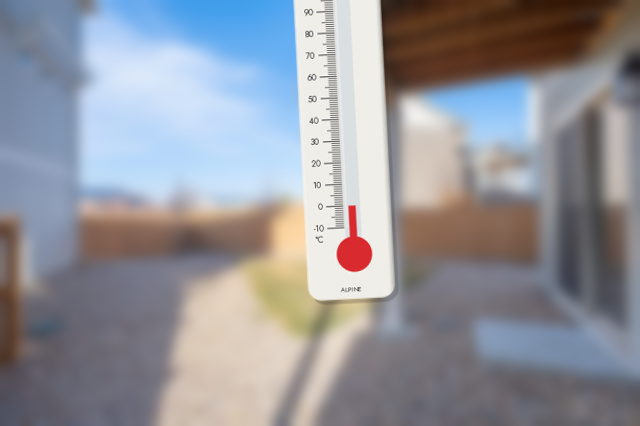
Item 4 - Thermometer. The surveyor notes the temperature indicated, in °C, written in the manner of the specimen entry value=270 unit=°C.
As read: value=0 unit=°C
